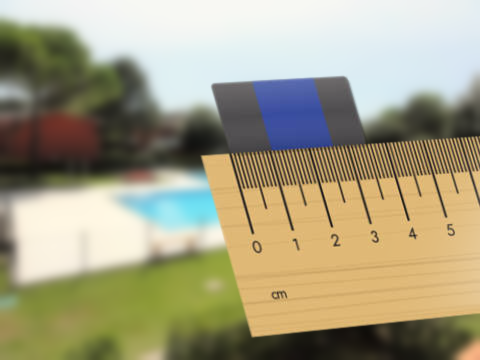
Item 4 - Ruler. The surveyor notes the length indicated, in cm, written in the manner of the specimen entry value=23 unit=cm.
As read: value=3.5 unit=cm
